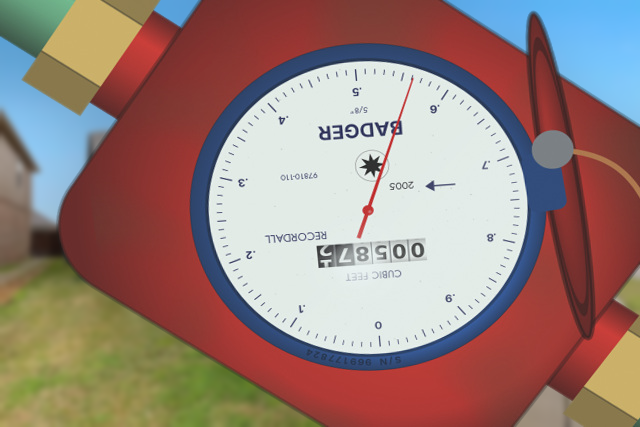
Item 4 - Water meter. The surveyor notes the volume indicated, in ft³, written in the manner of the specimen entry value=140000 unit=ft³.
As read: value=5871.56 unit=ft³
